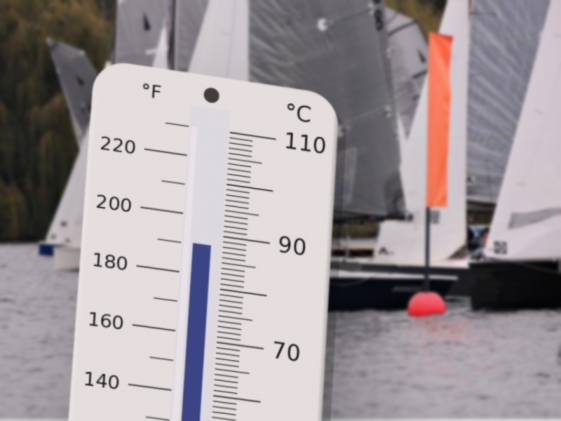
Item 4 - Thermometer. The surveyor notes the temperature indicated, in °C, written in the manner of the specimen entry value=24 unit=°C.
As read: value=88 unit=°C
